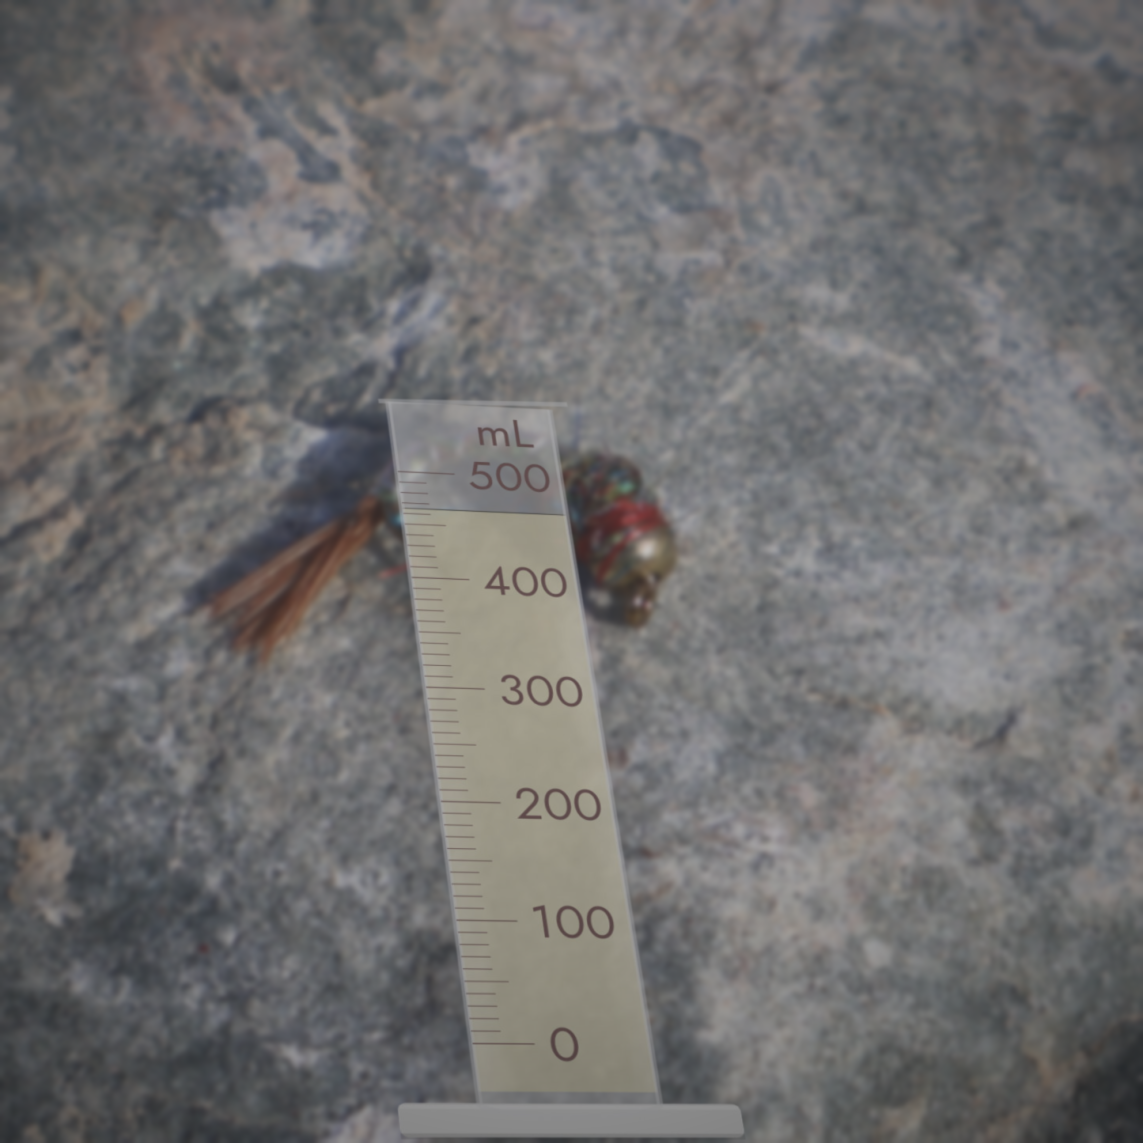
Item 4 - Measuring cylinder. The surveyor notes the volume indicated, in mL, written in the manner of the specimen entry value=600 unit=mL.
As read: value=465 unit=mL
